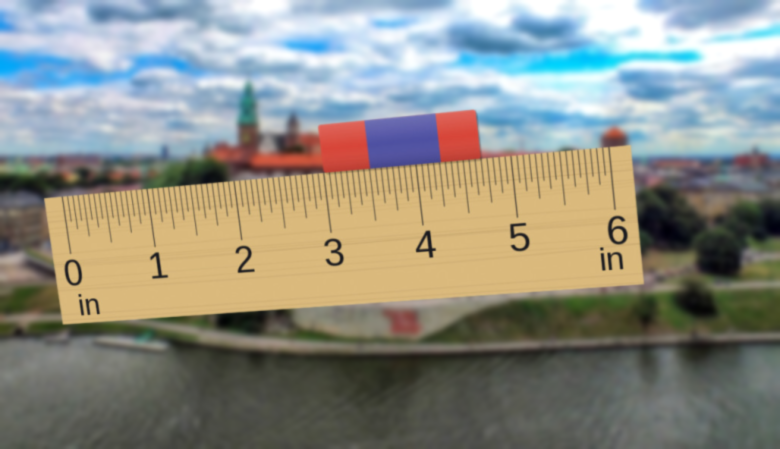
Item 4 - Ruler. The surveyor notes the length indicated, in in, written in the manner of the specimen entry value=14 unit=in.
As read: value=1.6875 unit=in
